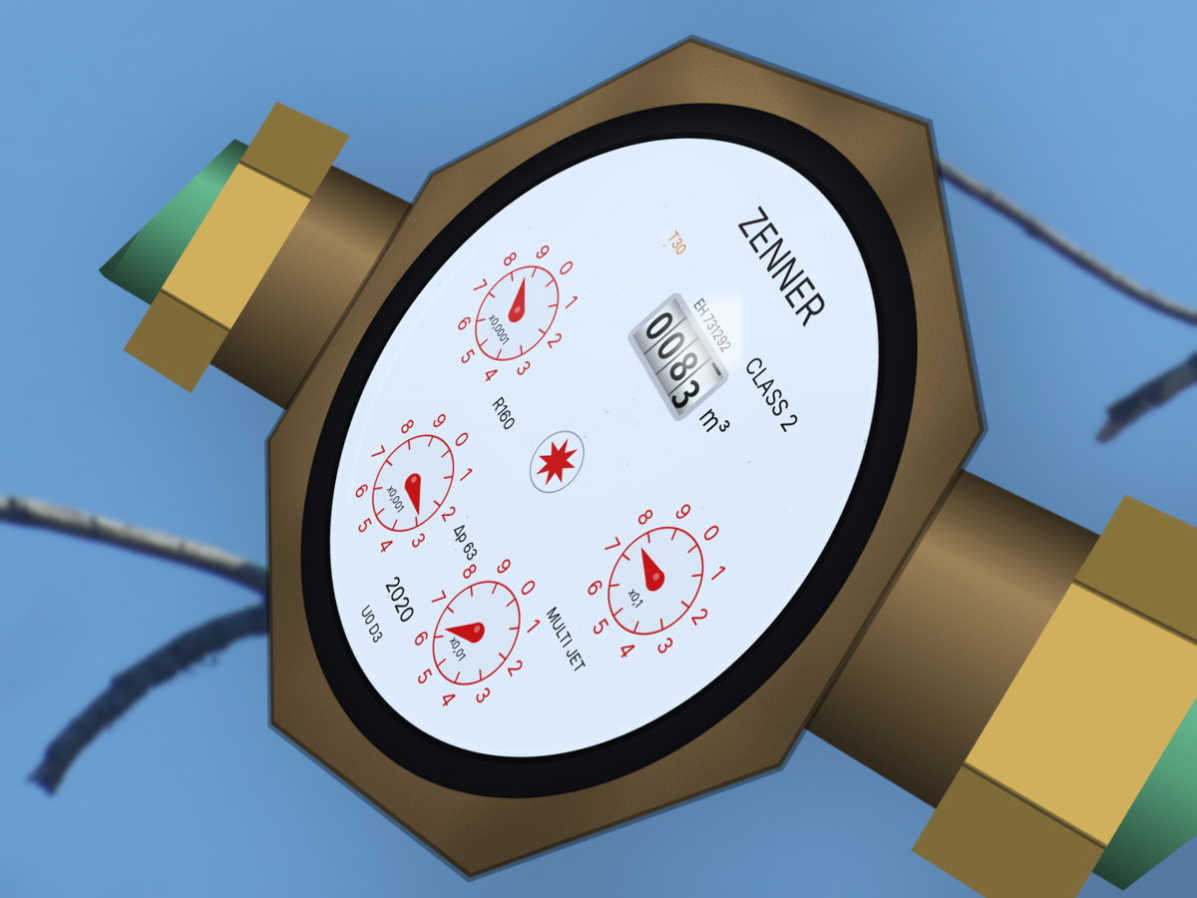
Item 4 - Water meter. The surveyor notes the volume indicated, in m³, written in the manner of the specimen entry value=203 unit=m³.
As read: value=82.7628 unit=m³
